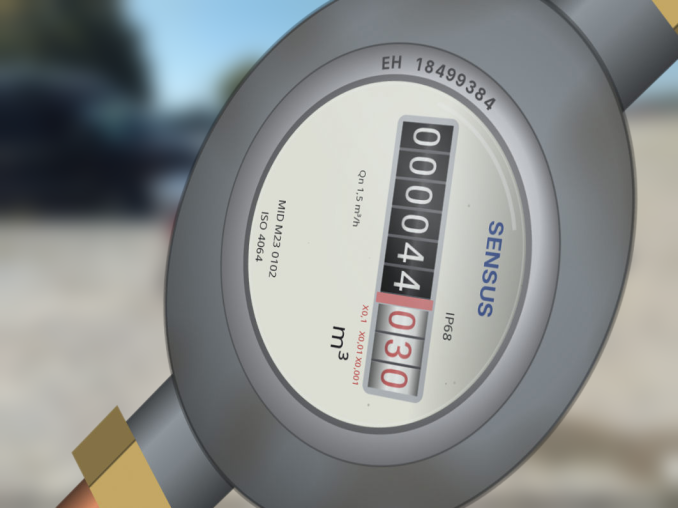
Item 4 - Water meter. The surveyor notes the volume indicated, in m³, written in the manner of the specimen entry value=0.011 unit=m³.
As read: value=44.030 unit=m³
